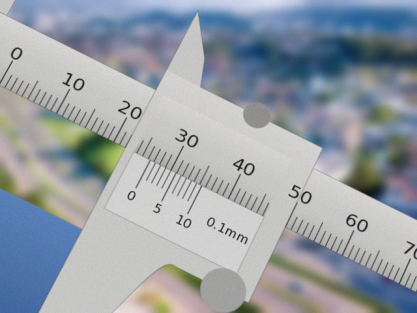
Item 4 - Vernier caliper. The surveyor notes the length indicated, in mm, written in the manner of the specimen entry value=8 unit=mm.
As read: value=26.4 unit=mm
